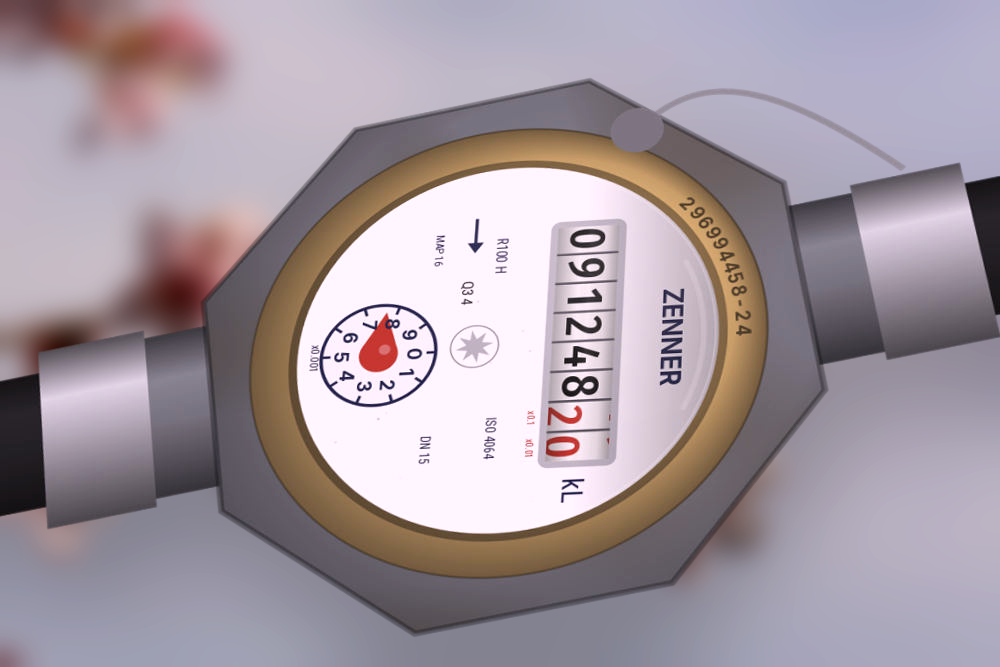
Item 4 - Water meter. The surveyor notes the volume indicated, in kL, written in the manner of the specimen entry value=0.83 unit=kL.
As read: value=91248.197 unit=kL
